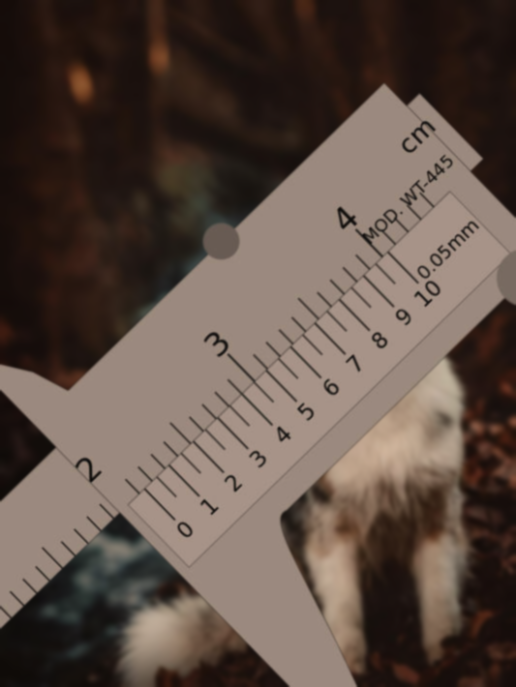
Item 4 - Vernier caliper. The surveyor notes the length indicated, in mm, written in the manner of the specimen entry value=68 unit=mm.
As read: value=21.4 unit=mm
